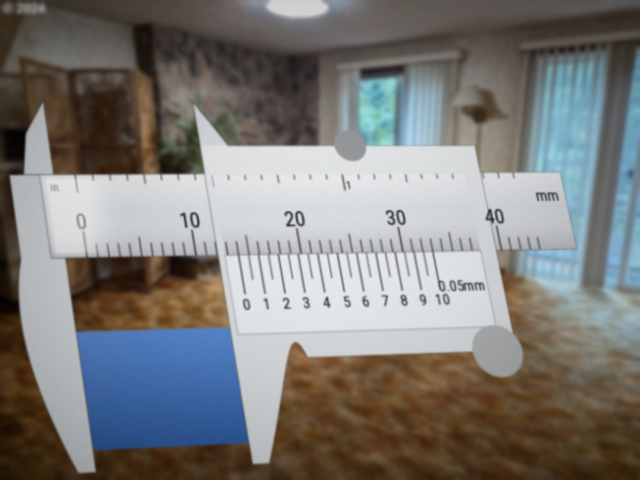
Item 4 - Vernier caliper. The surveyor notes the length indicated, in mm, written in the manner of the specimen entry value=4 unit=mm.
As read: value=14.0 unit=mm
